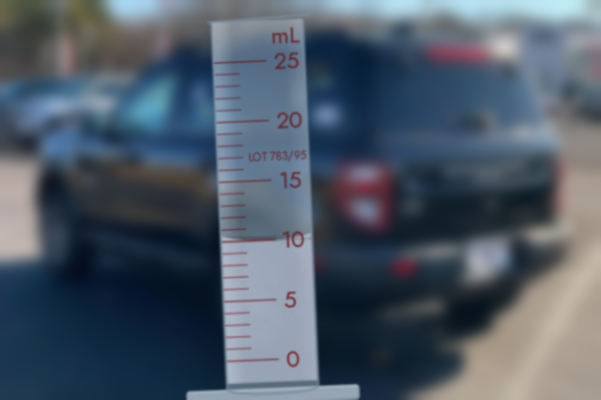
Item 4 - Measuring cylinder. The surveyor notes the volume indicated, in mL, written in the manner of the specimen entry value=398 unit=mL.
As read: value=10 unit=mL
